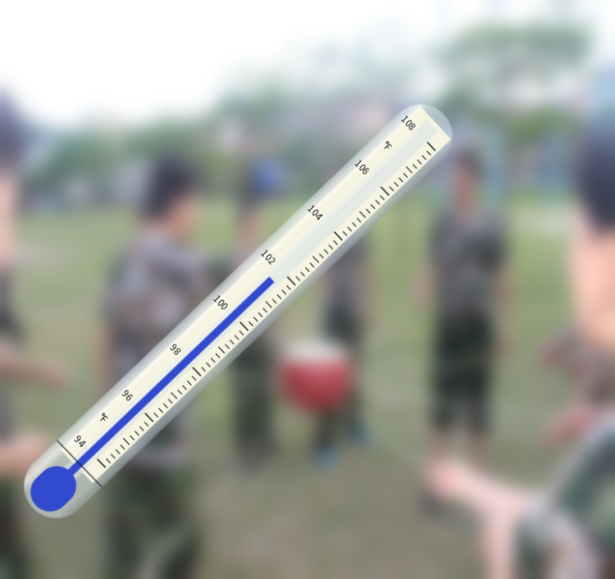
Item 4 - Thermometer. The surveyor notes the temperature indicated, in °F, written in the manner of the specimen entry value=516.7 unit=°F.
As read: value=101.6 unit=°F
